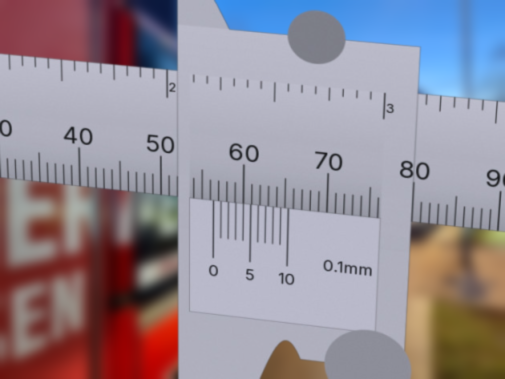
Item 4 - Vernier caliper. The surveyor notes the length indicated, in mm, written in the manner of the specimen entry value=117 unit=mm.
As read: value=56.4 unit=mm
